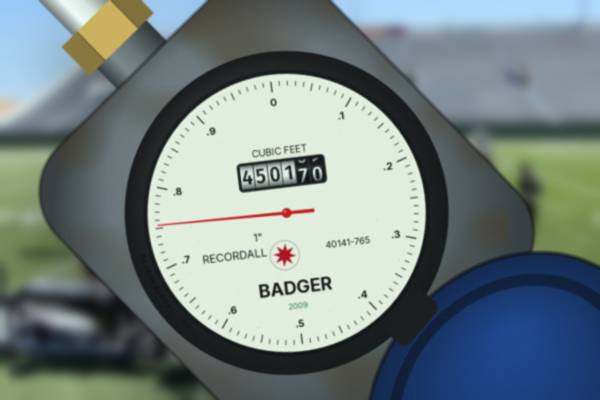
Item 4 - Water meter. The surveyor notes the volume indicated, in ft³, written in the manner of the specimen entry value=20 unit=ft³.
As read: value=450169.75 unit=ft³
